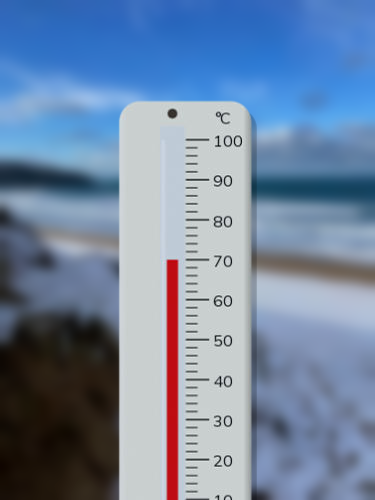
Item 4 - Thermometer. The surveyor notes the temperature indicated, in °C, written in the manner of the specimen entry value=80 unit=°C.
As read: value=70 unit=°C
